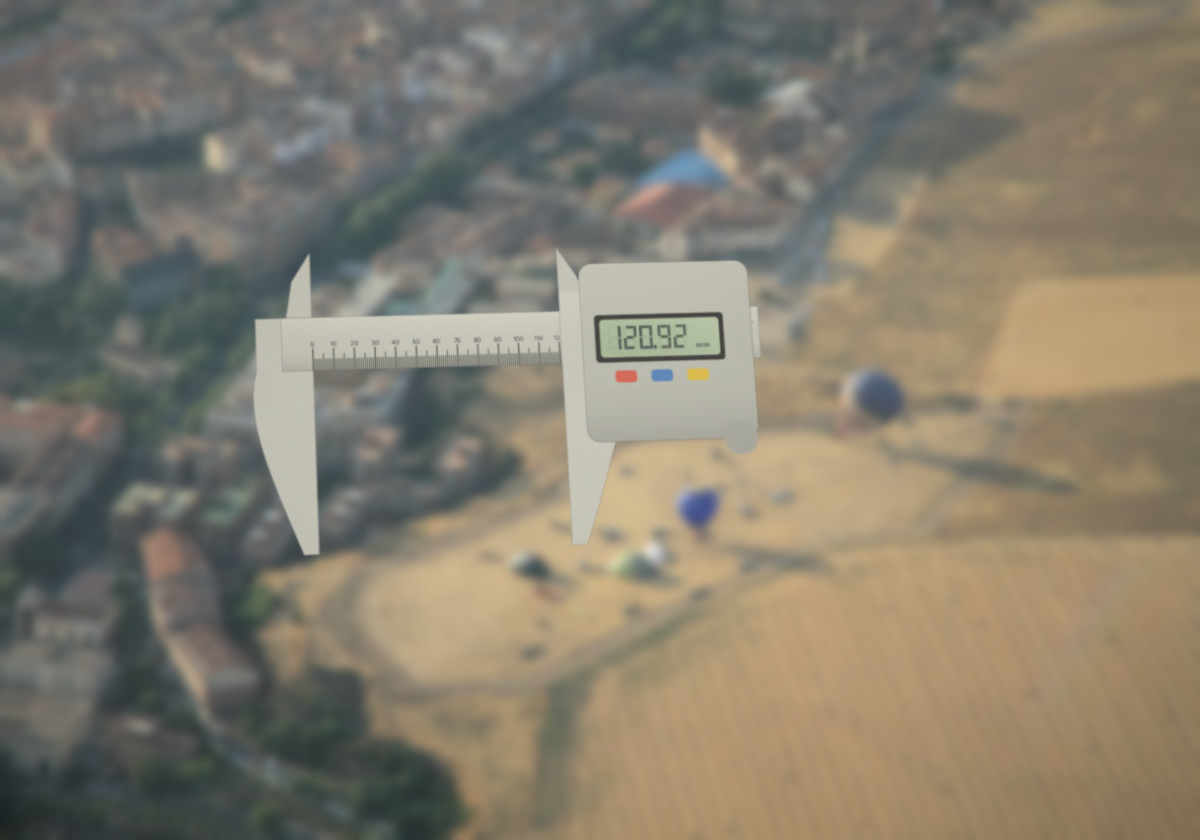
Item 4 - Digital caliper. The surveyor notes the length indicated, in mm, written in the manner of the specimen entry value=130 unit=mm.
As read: value=120.92 unit=mm
